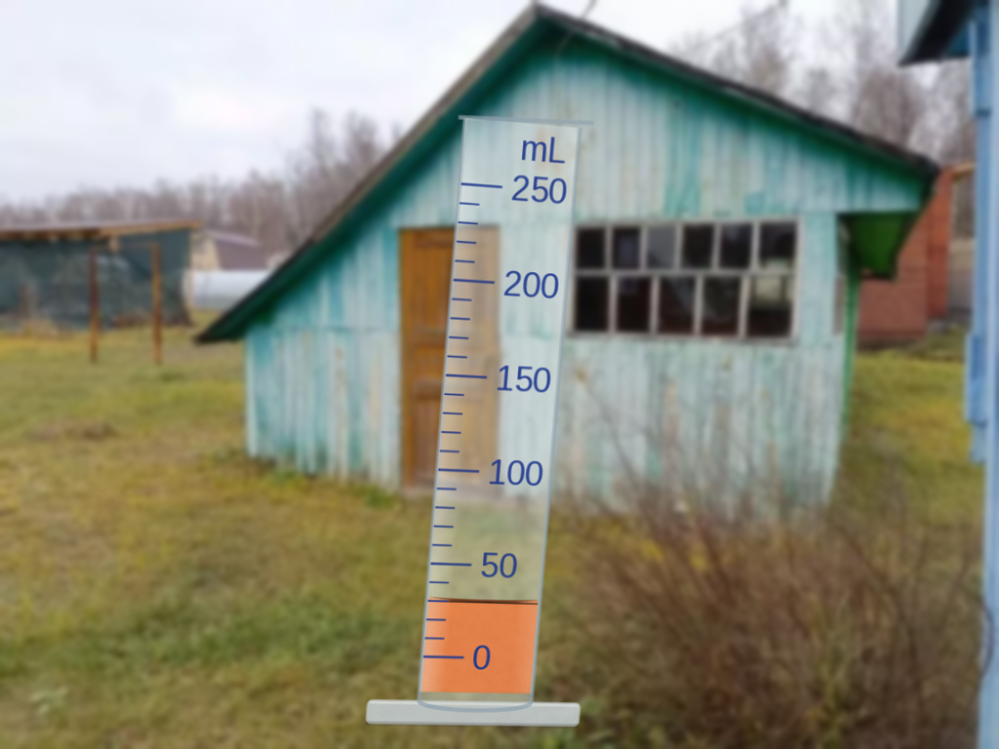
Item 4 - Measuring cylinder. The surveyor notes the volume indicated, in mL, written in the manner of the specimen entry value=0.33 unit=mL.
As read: value=30 unit=mL
